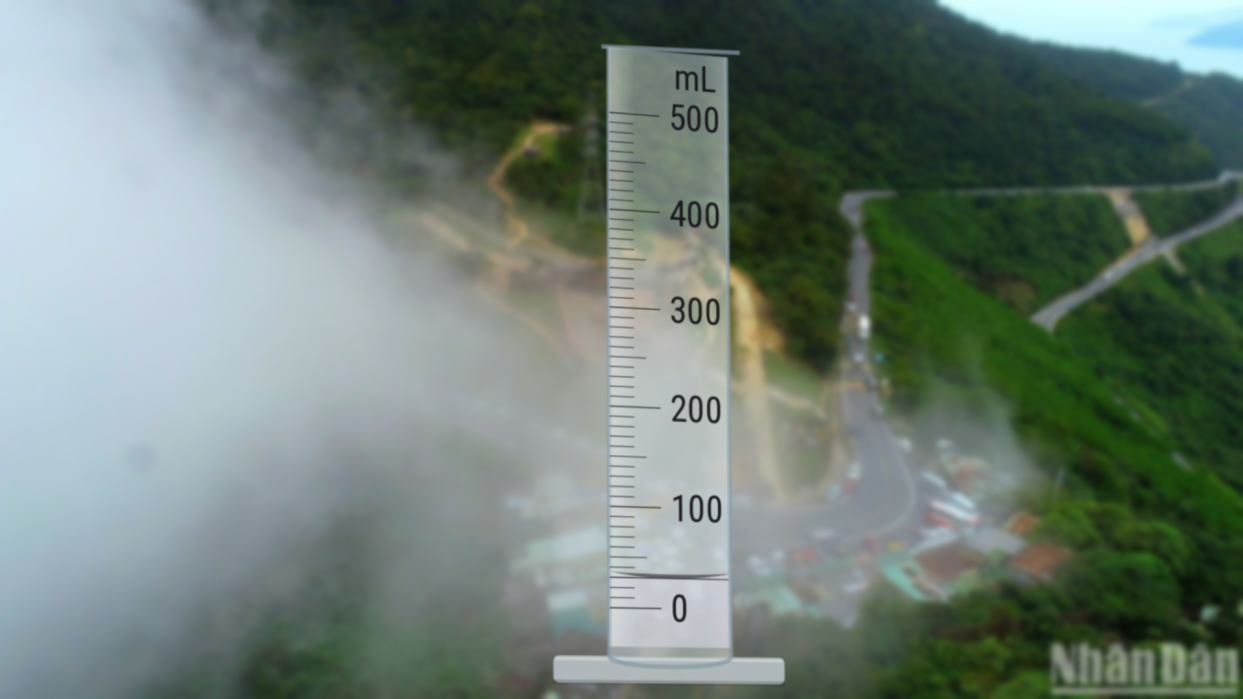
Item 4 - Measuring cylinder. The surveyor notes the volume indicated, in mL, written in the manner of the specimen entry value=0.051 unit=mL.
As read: value=30 unit=mL
